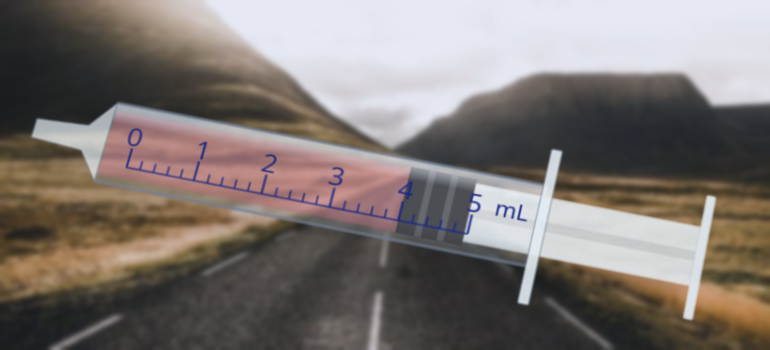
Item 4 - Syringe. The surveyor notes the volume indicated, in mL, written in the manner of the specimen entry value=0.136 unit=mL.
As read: value=4 unit=mL
